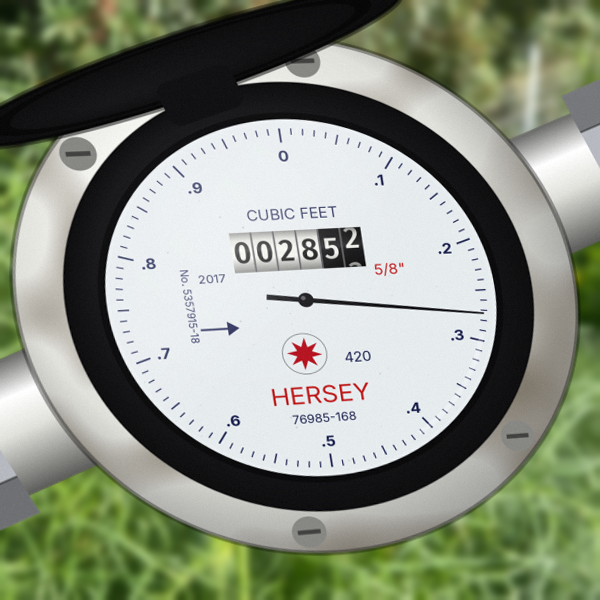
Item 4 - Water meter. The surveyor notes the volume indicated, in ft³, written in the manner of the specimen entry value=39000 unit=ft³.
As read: value=2852.27 unit=ft³
